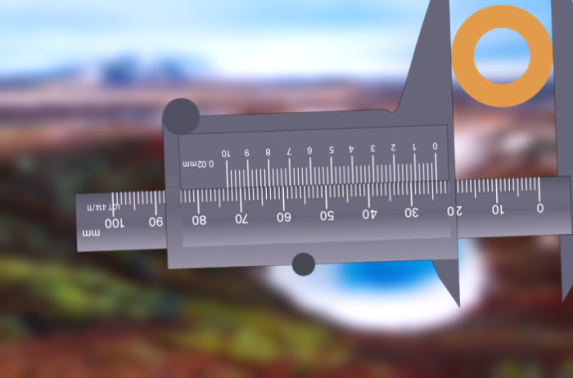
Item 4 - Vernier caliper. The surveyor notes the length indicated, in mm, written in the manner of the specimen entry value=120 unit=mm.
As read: value=24.0 unit=mm
